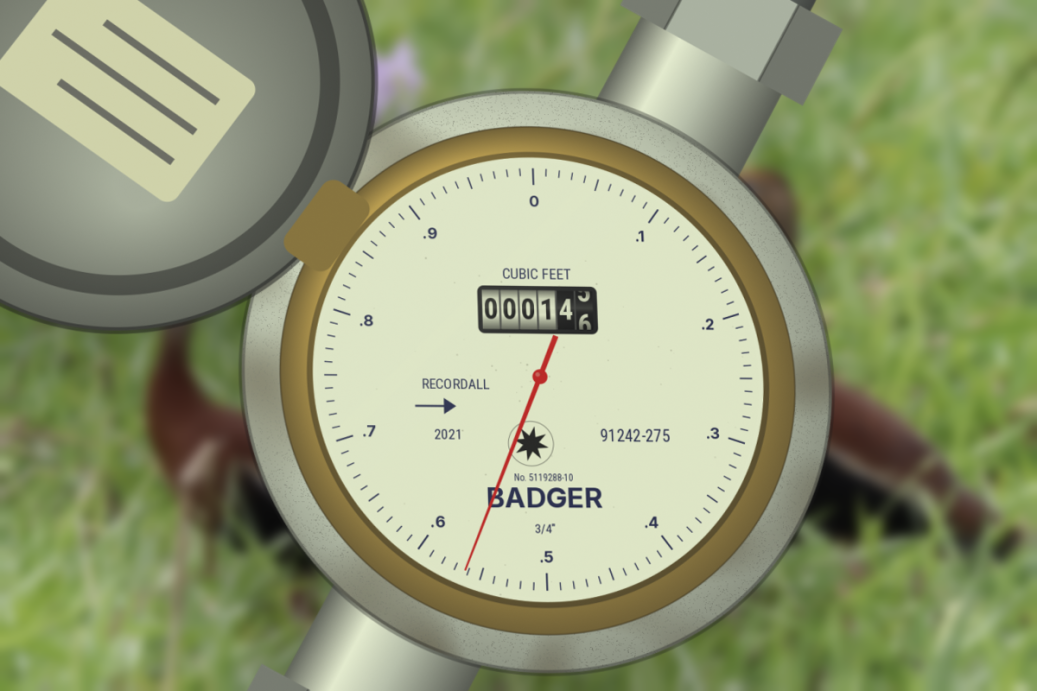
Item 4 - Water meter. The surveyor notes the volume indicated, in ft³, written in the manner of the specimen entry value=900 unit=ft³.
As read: value=145.56 unit=ft³
